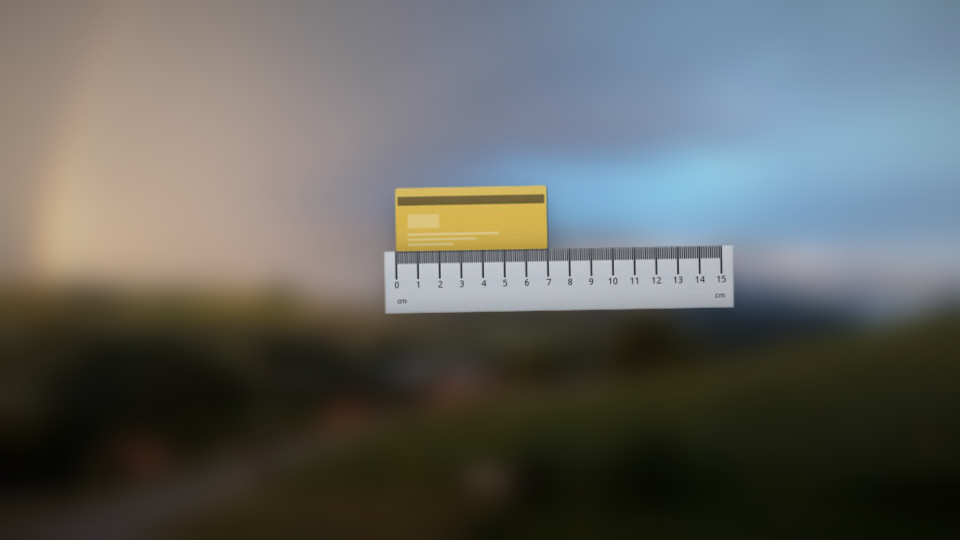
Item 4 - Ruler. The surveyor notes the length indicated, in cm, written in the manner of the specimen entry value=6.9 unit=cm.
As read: value=7 unit=cm
